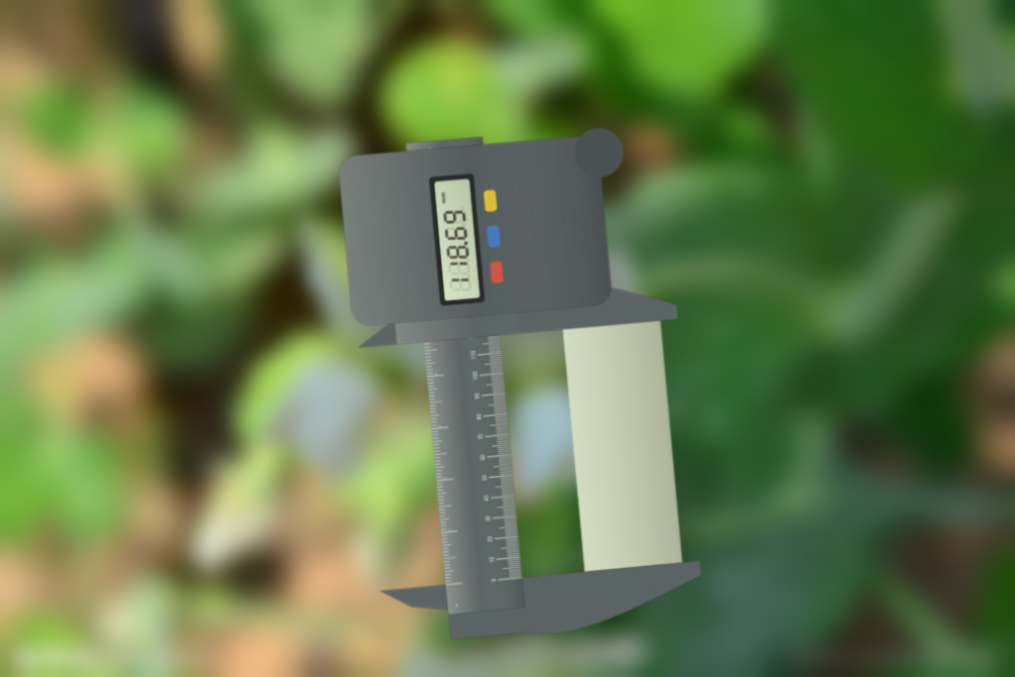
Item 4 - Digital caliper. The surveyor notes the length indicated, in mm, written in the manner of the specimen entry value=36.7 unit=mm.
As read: value=118.69 unit=mm
